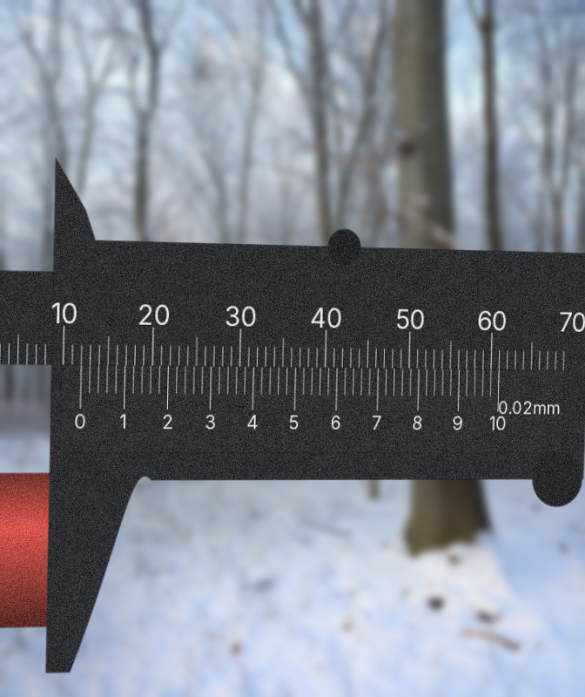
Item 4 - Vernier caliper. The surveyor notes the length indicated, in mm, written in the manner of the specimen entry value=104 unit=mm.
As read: value=12.0 unit=mm
